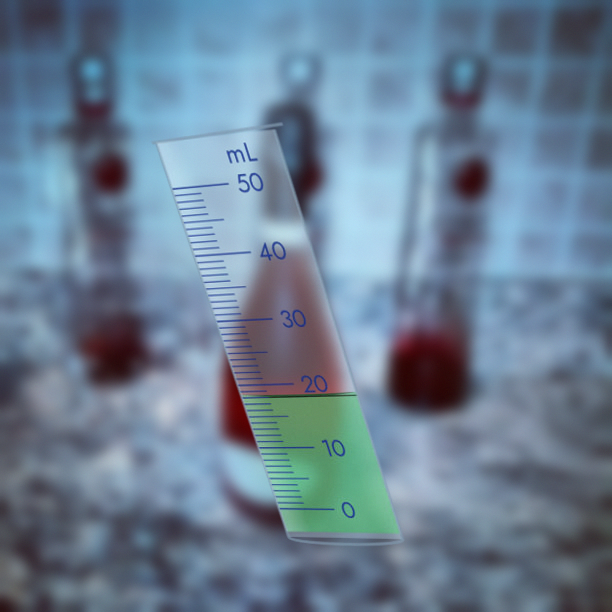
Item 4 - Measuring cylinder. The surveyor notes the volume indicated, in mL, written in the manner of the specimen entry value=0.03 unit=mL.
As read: value=18 unit=mL
